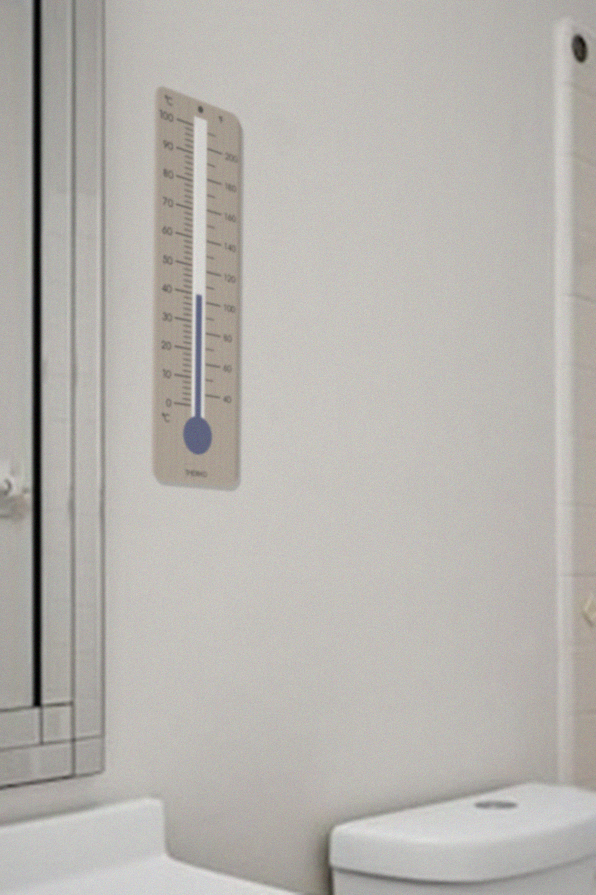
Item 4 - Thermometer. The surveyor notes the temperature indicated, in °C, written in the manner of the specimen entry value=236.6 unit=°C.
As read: value=40 unit=°C
